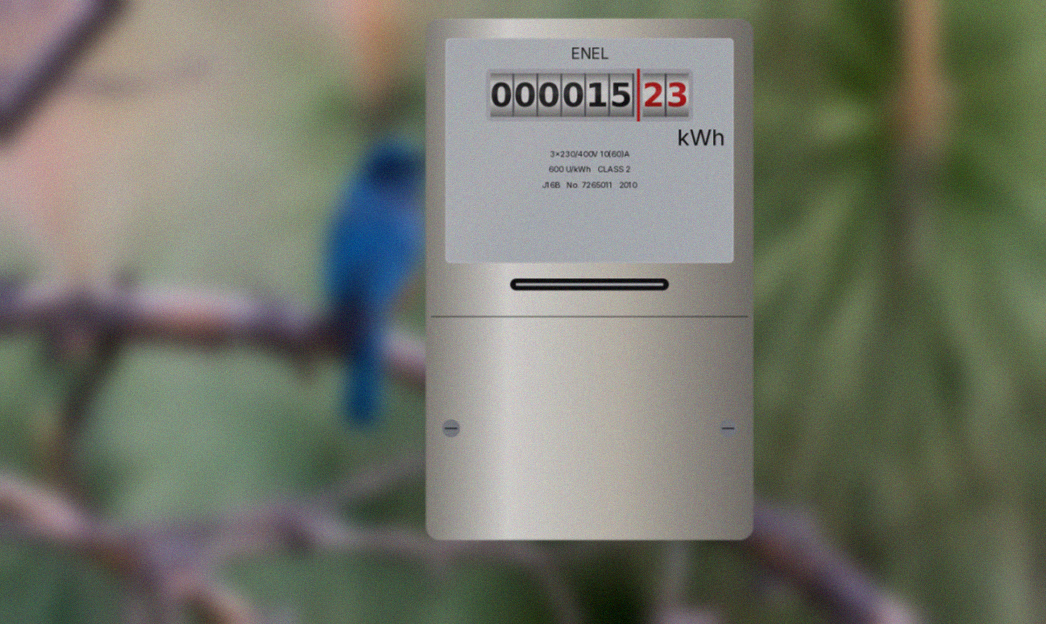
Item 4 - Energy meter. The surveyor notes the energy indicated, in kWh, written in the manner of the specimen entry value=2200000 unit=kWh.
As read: value=15.23 unit=kWh
